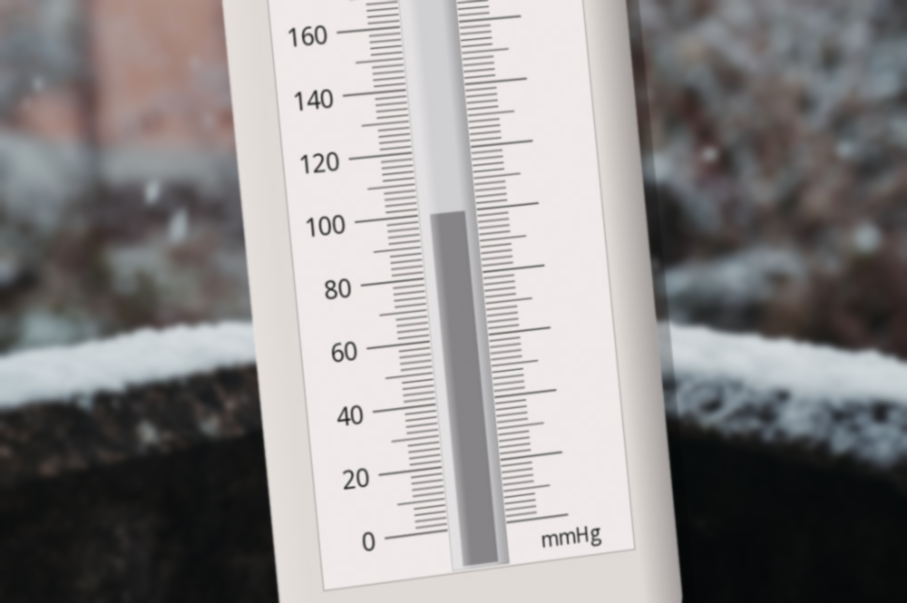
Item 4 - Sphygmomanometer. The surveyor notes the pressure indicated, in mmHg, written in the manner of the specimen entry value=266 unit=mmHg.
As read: value=100 unit=mmHg
